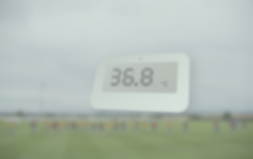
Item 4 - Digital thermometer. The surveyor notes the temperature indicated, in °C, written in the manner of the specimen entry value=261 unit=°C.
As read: value=36.8 unit=°C
